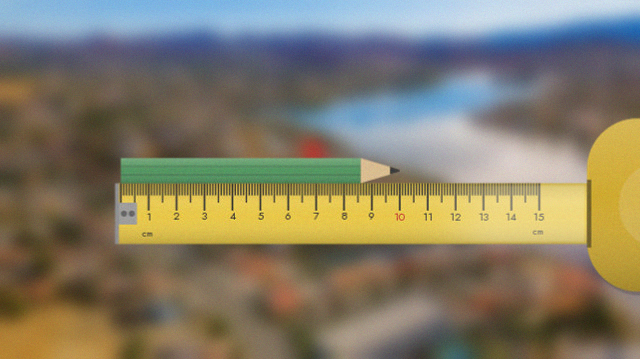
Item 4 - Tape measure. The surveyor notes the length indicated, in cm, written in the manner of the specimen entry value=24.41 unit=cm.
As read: value=10 unit=cm
